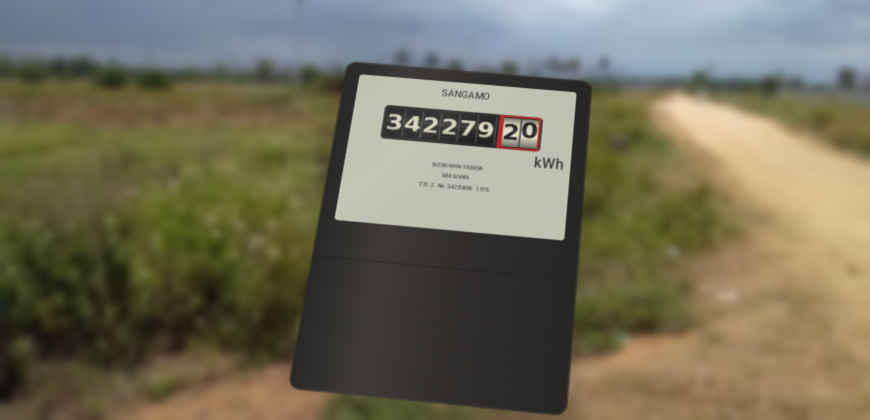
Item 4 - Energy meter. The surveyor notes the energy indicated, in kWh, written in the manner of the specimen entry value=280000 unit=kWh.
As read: value=342279.20 unit=kWh
